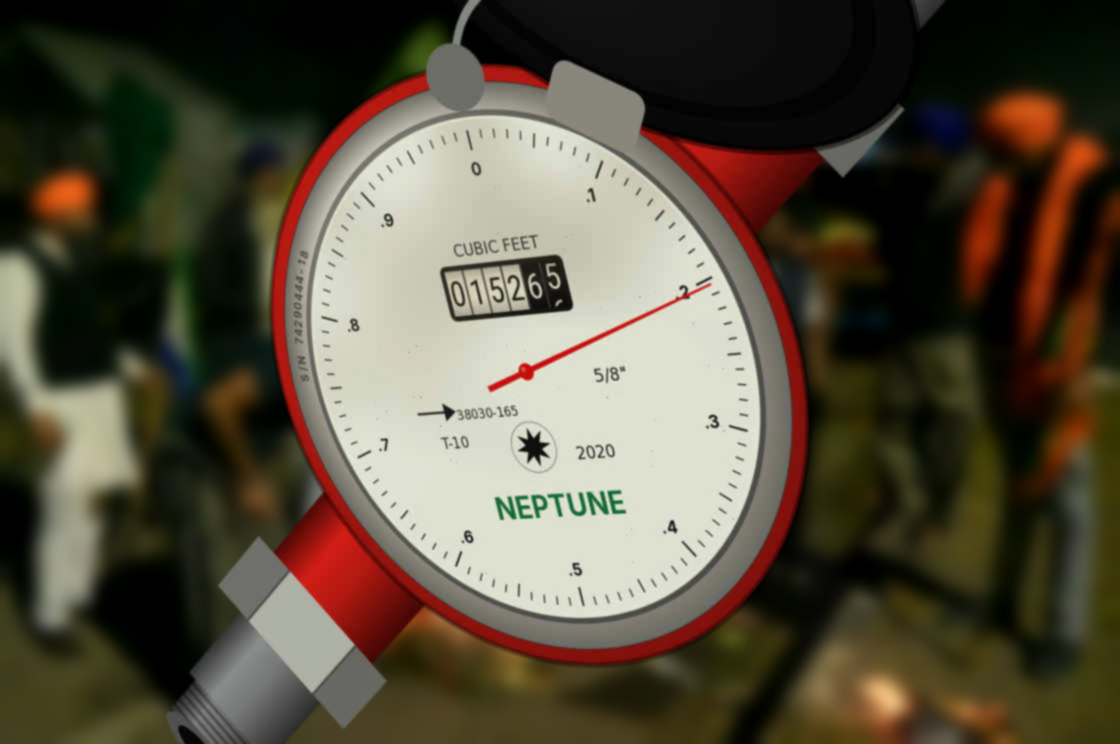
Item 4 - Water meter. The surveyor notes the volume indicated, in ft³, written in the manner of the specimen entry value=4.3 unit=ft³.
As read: value=15265.20 unit=ft³
